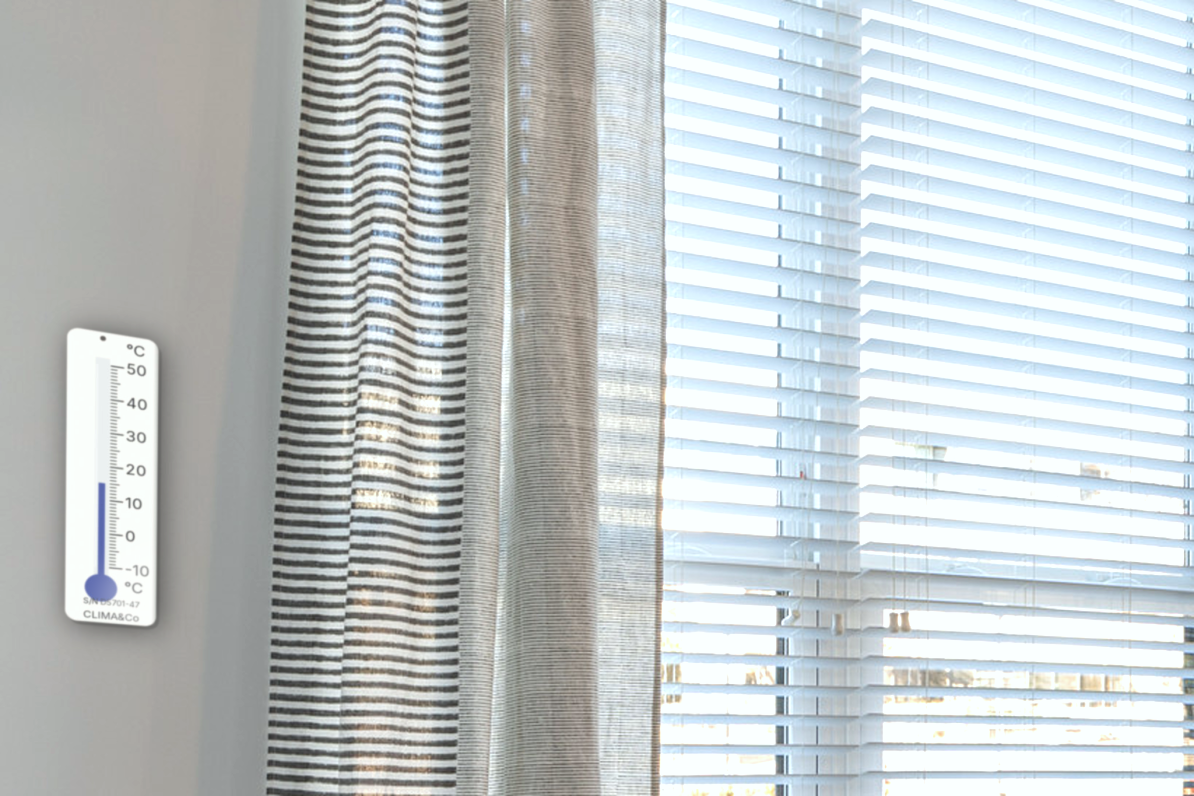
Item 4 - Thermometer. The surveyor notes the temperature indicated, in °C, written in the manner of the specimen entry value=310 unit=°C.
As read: value=15 unit=°C
